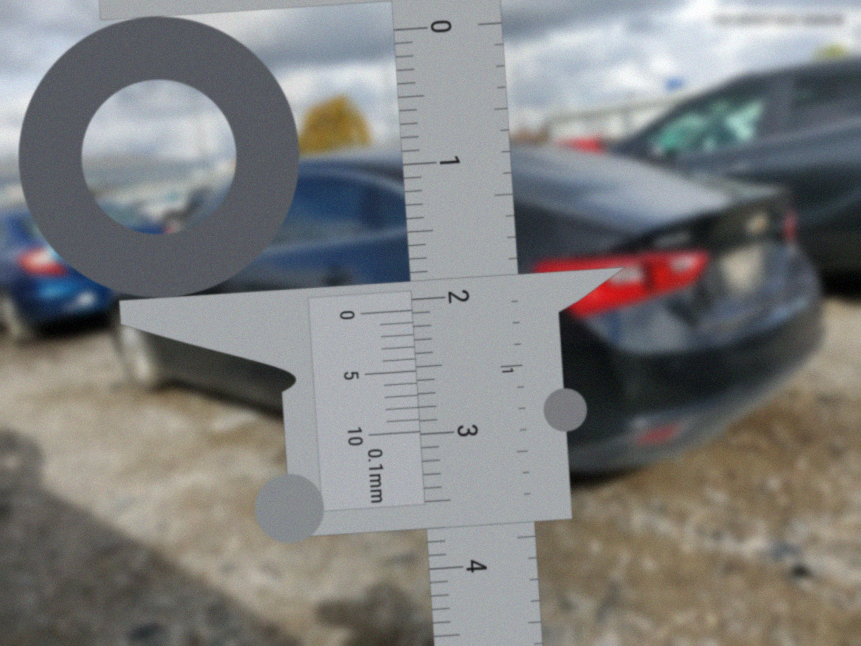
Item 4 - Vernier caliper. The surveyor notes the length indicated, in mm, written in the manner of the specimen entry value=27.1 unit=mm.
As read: value=20.8 unit=mm
